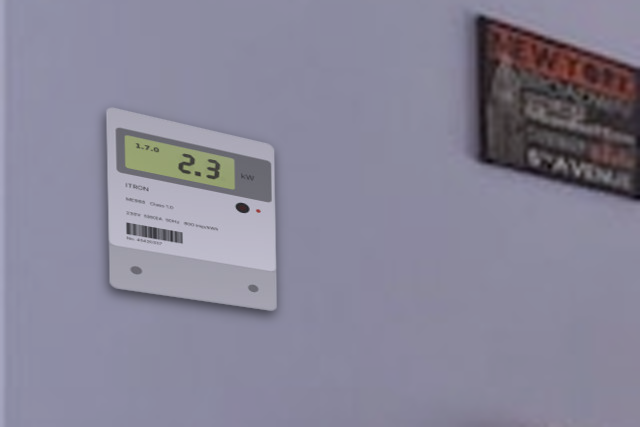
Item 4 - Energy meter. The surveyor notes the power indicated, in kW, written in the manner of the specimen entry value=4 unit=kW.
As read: value=2.3 unit=kW
